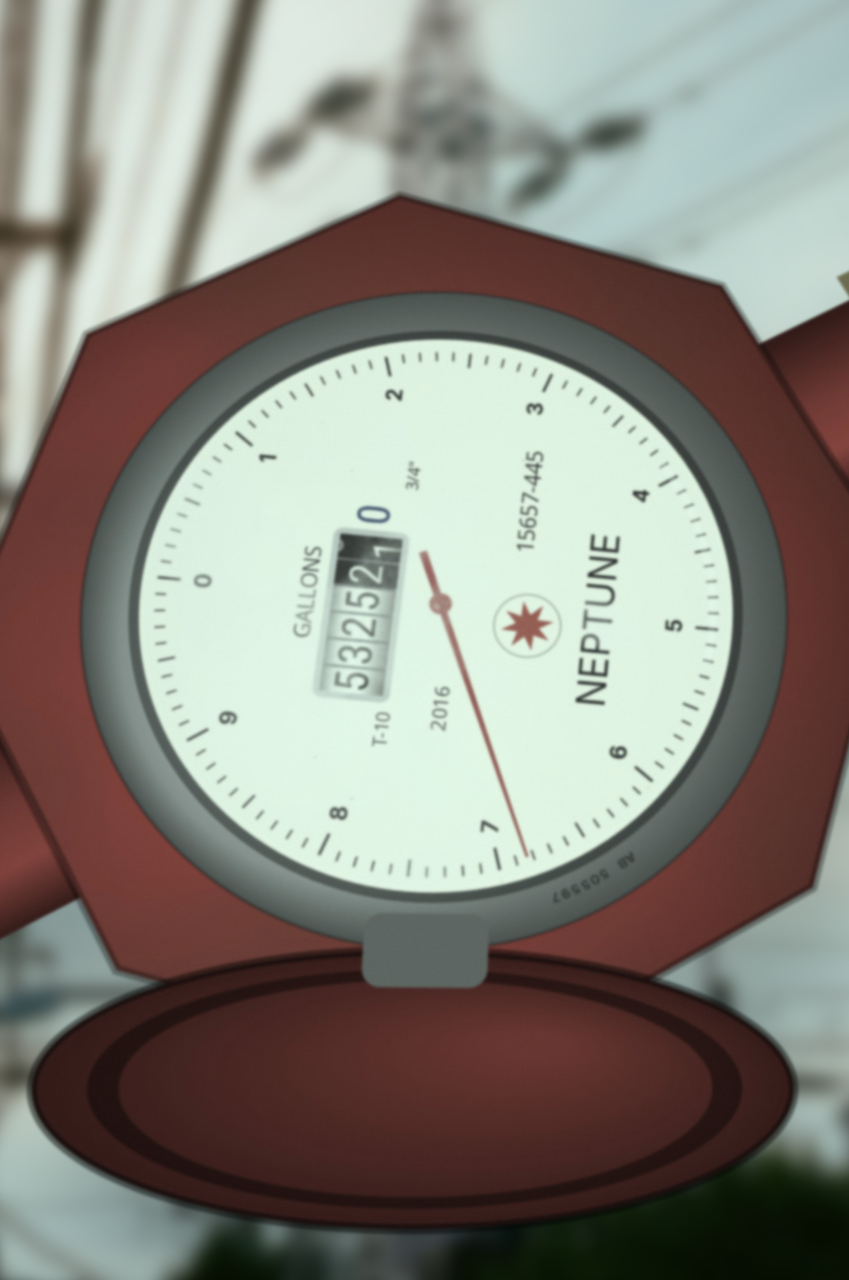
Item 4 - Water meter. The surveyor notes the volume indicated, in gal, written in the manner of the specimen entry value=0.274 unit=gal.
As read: value=5325206.8 unit=gal
